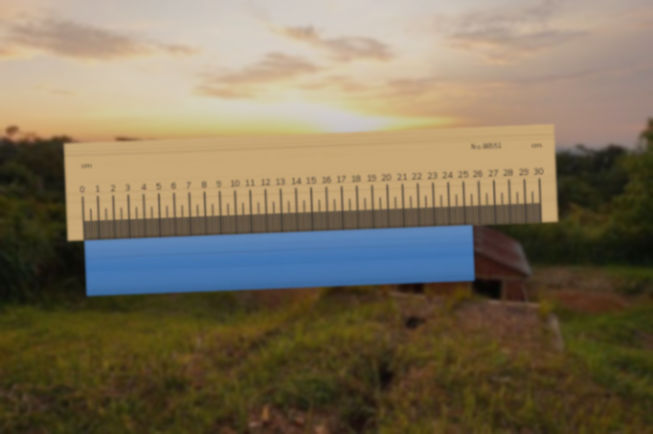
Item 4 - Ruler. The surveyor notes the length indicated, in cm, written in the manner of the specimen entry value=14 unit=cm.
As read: value=25.5 unit=cm
